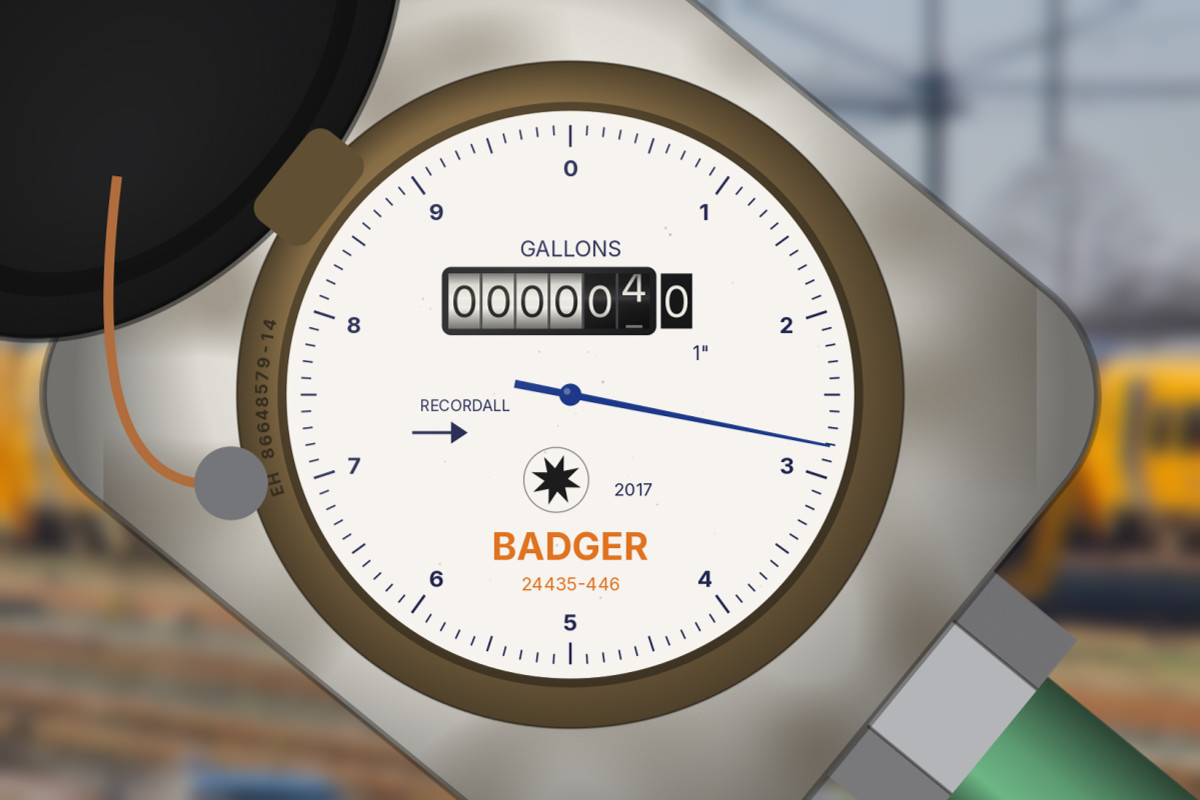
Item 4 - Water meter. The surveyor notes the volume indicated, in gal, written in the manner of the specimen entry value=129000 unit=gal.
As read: value=42.8 unit=gal
